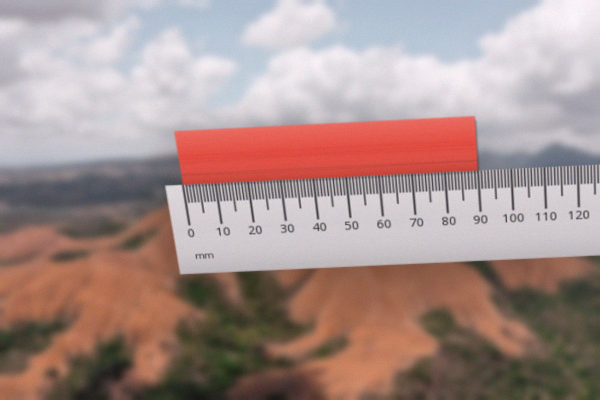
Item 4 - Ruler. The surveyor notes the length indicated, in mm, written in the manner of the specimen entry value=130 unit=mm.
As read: value=90 unit=mm
